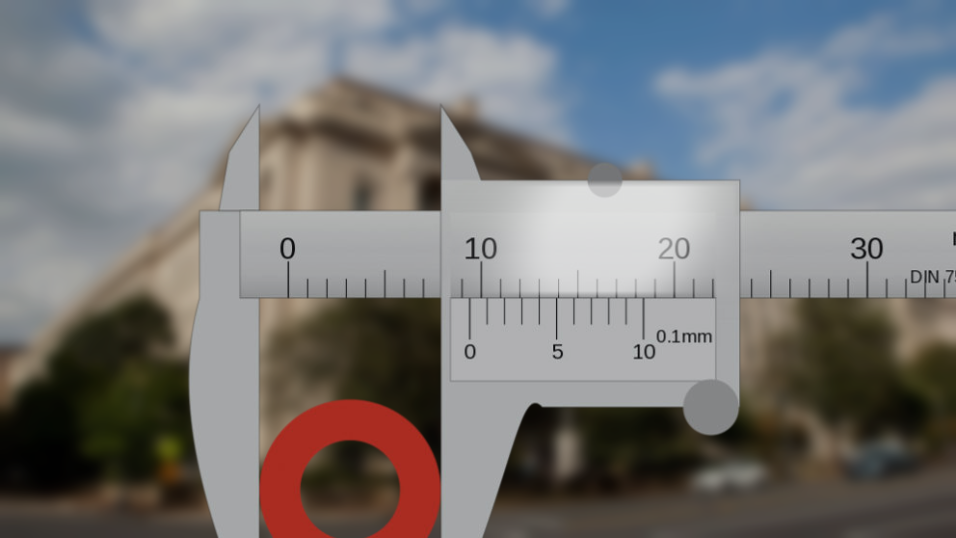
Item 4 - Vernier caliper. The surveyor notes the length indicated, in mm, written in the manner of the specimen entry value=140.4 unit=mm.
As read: value=9.4 unit=mm
